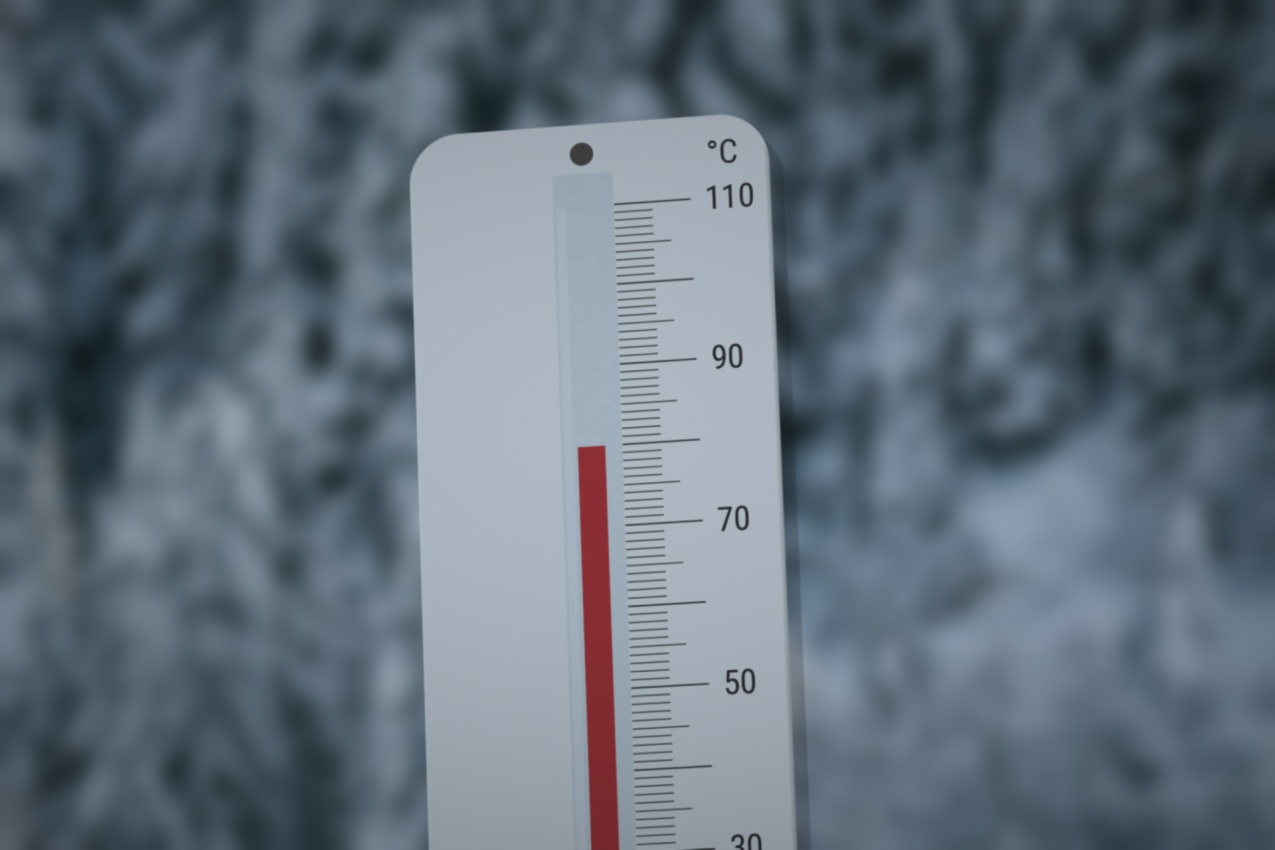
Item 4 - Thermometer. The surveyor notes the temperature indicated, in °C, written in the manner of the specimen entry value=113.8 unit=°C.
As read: value=80 unit=°C
